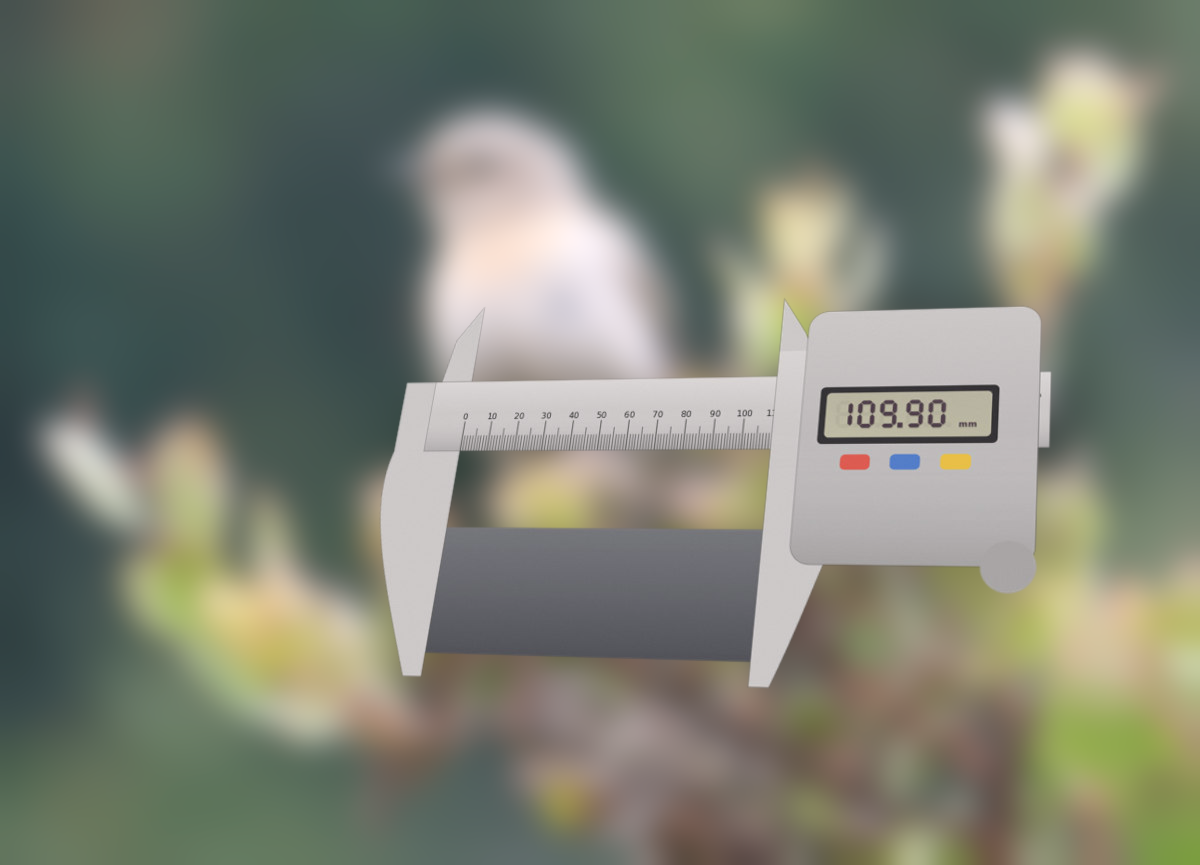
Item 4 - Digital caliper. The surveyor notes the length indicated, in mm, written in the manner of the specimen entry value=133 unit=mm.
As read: value=109.90 unit=mm
